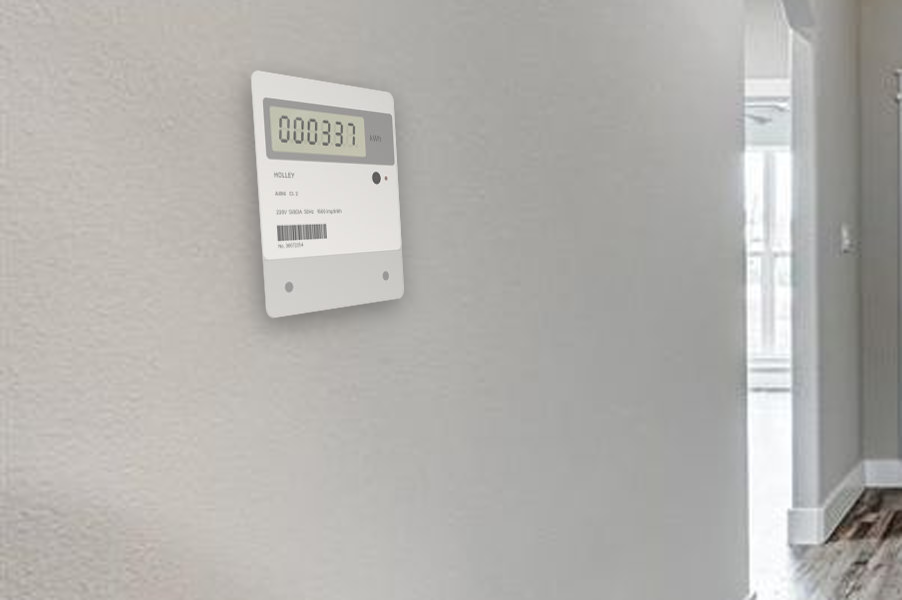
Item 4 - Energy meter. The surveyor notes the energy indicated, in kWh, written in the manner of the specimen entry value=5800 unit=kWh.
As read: value=337 unit=kWh
